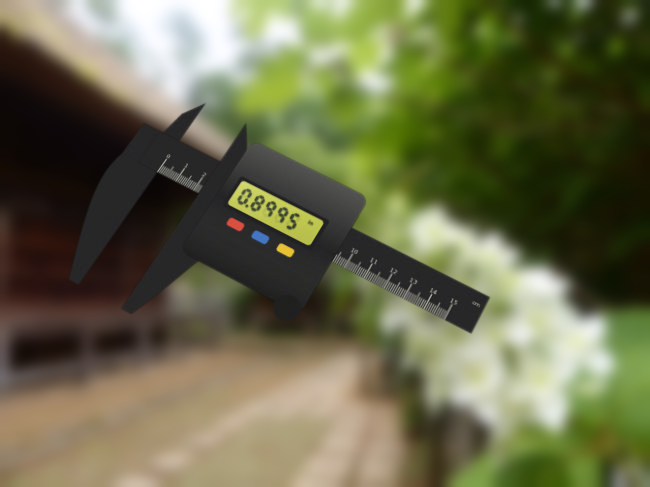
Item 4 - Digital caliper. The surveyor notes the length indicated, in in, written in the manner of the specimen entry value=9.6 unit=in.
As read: value=0.8995 unit=in
